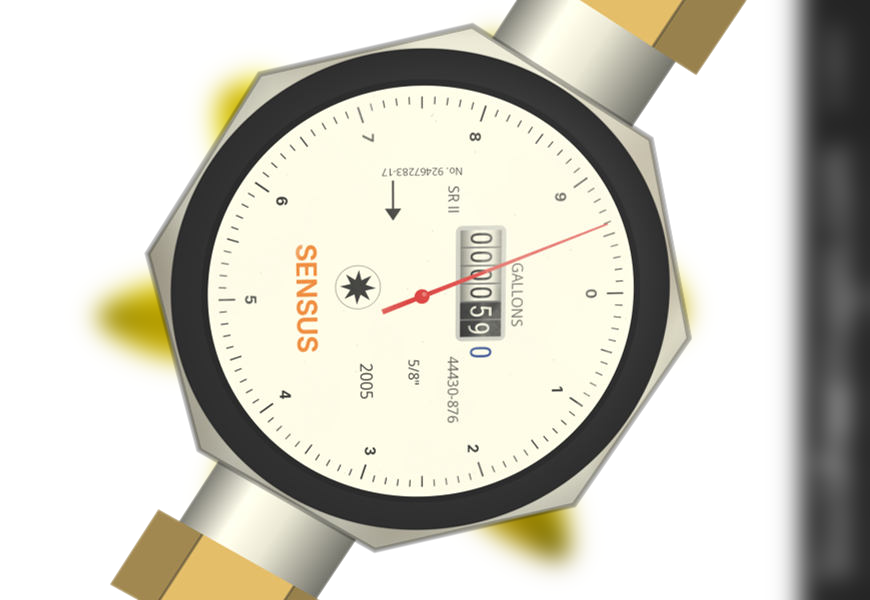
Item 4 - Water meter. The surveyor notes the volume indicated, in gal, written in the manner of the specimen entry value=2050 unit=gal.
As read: value=589.4 unit=gal
